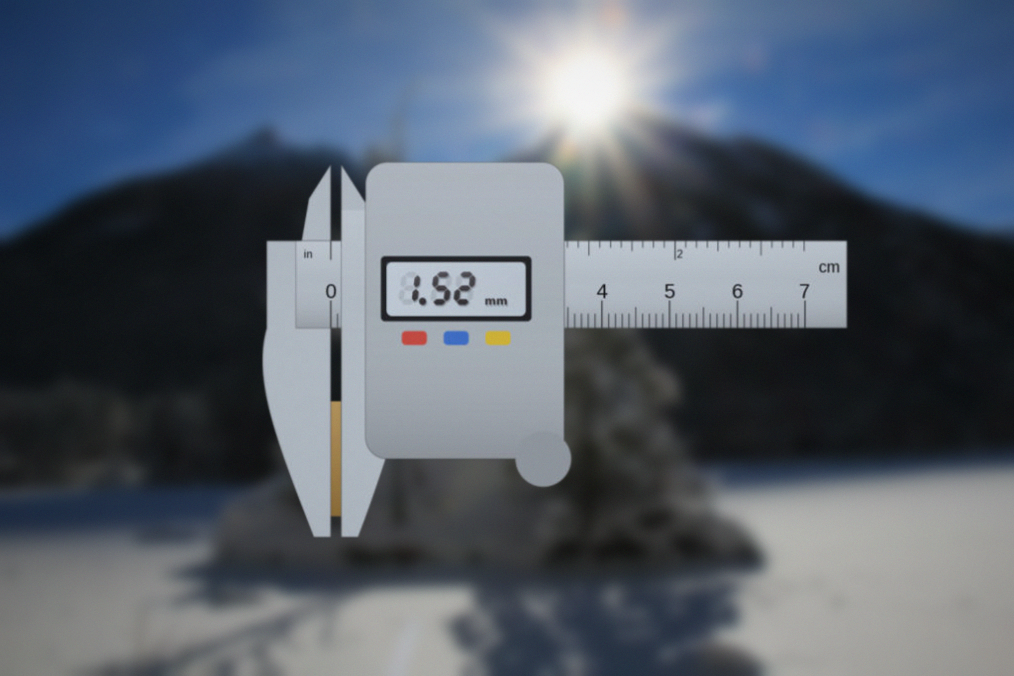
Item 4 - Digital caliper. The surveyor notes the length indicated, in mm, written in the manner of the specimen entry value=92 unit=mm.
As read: value=1.52 unit=mm
